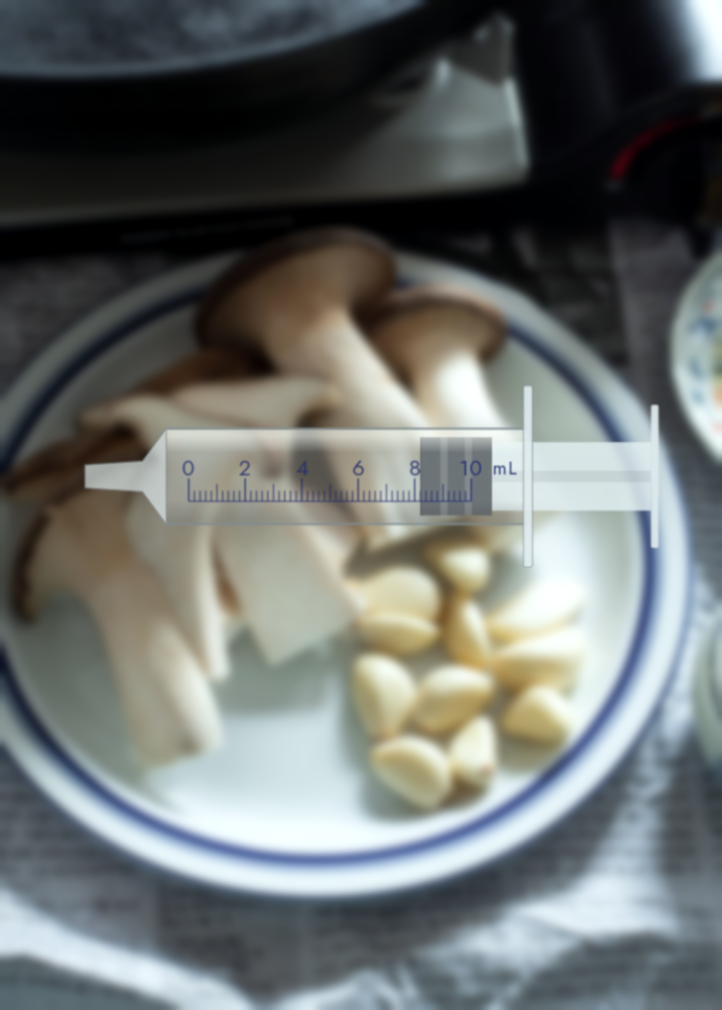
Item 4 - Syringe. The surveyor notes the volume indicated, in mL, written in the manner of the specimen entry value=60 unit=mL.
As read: value=8.2 unit=mL
